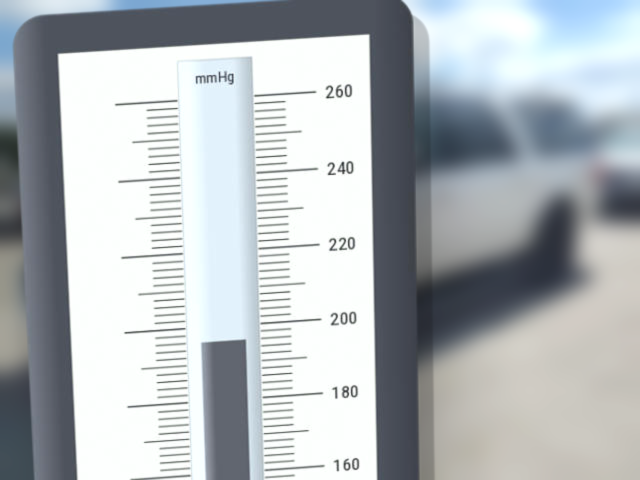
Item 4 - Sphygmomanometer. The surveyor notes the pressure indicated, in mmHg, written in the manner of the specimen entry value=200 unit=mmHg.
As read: value=196 unit=mmHg
